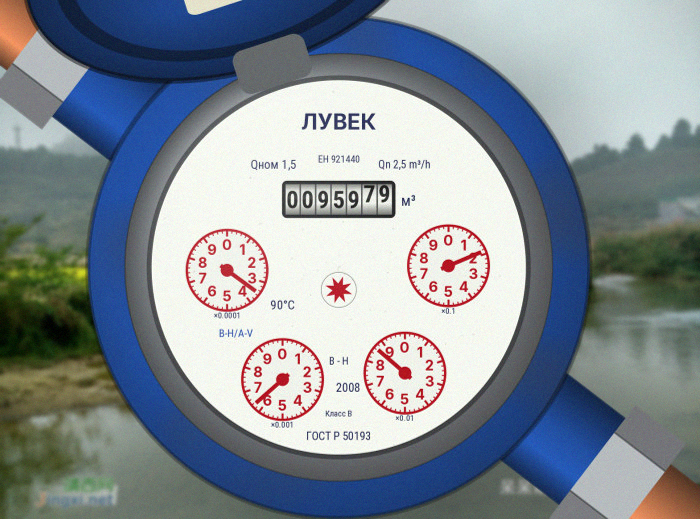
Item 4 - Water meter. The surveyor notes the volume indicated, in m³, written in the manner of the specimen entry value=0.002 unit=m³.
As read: value=95979.1863 unit=m³
